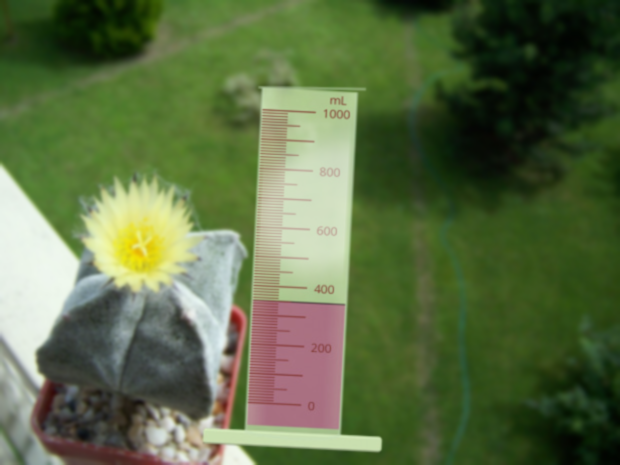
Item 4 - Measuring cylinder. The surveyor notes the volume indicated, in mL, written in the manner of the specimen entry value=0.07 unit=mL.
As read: value=350 unit=mL
